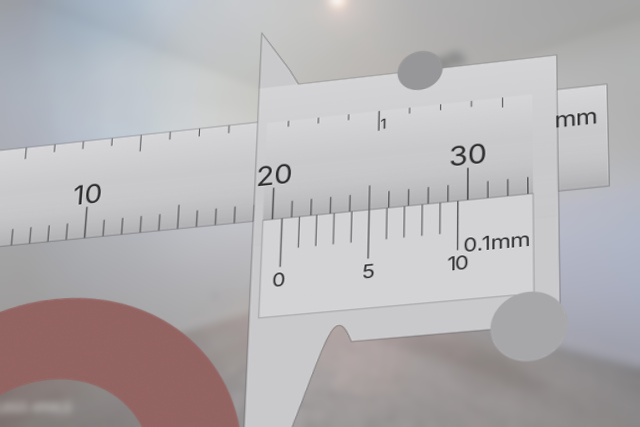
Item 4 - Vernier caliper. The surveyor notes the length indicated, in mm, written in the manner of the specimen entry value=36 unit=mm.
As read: value=20.5 unit=mm
